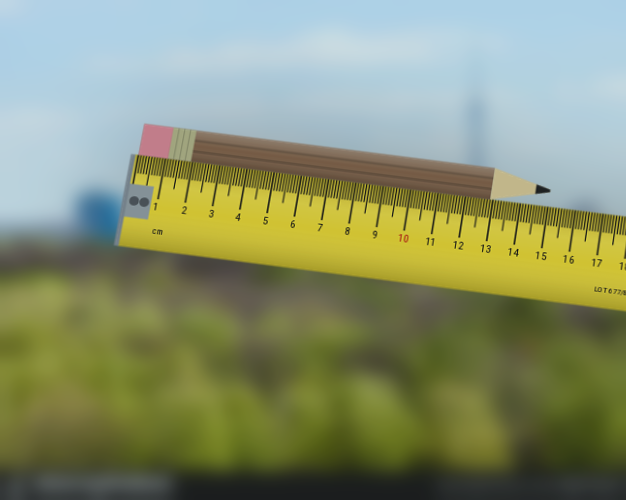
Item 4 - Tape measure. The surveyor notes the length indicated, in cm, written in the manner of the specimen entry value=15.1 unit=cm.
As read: value=15 unit=cm
